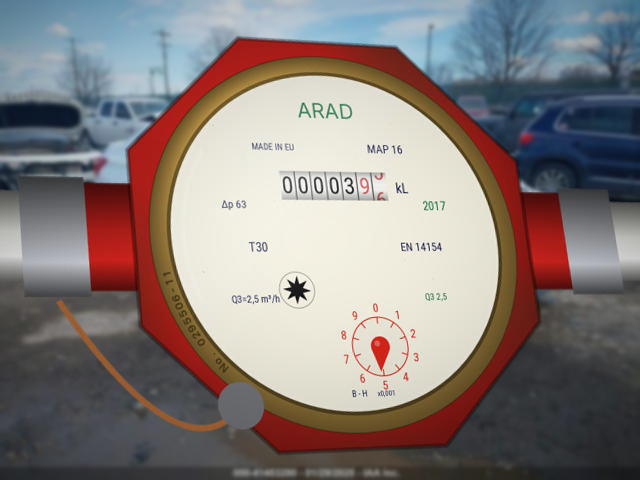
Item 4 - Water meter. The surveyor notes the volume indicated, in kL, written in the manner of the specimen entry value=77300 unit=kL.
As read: value=3.955 unit=kL
